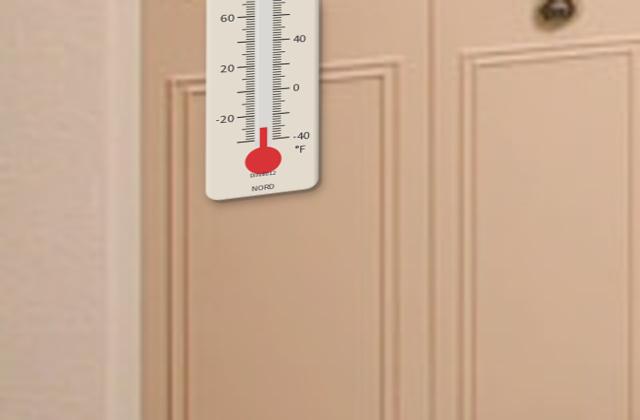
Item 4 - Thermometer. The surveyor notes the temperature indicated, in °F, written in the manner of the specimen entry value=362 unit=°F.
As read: value=-30 unit=°F
